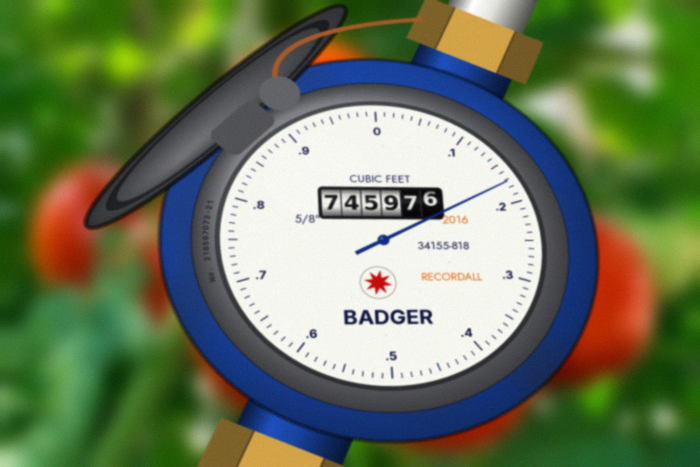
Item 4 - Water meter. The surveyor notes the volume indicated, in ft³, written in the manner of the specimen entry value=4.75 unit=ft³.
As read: value=745976.17 unit=ft³
